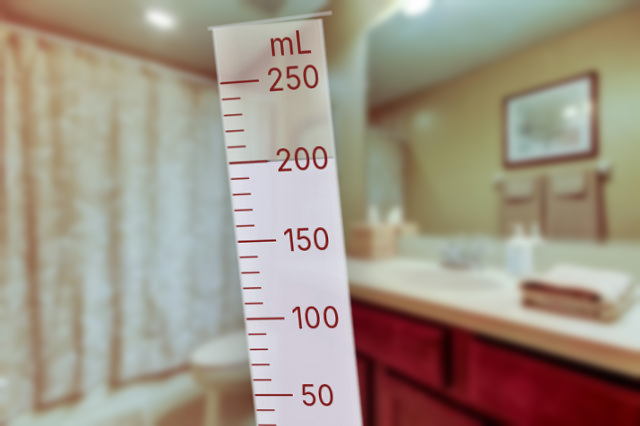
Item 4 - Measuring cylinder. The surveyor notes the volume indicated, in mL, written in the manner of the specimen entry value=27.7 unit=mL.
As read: value=200 unit=mL
